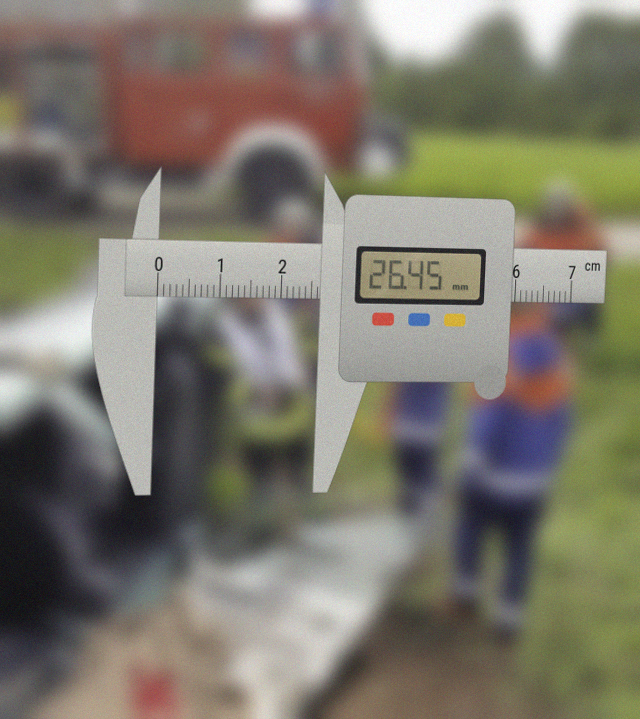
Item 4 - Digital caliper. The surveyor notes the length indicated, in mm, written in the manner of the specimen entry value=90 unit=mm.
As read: value=26.45 unit=mm
